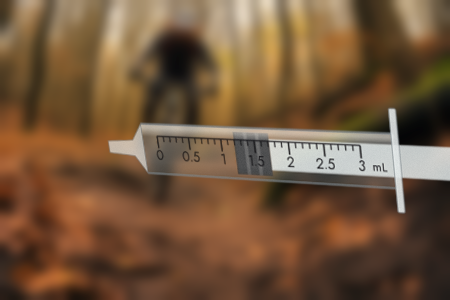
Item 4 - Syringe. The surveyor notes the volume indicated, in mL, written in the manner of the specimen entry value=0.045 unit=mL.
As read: value=1.2 unit=mL
